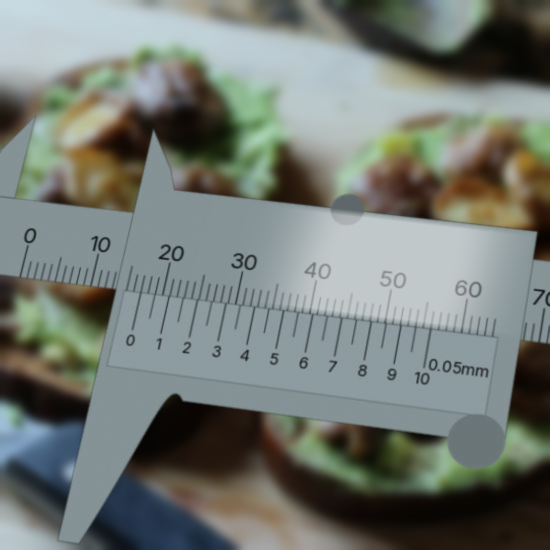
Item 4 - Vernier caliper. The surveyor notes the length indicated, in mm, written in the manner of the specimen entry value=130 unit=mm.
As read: value=17.0 unit=mm
